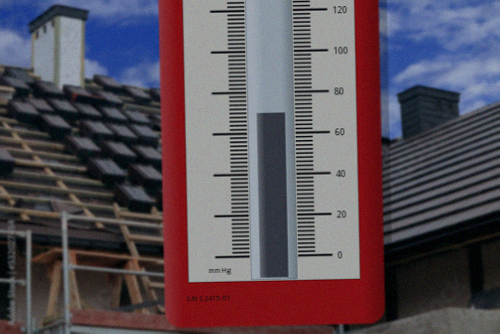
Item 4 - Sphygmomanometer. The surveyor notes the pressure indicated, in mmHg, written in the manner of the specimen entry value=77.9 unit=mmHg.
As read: value=70 unit=mmHg
